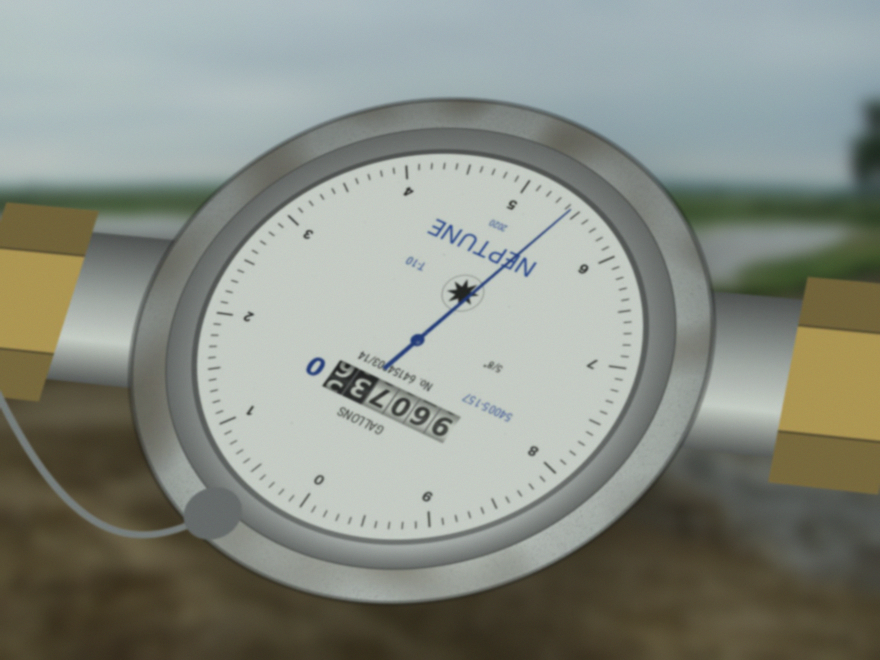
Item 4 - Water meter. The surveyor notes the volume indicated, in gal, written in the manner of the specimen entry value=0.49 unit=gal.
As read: value=9607355.4 unit=gal
